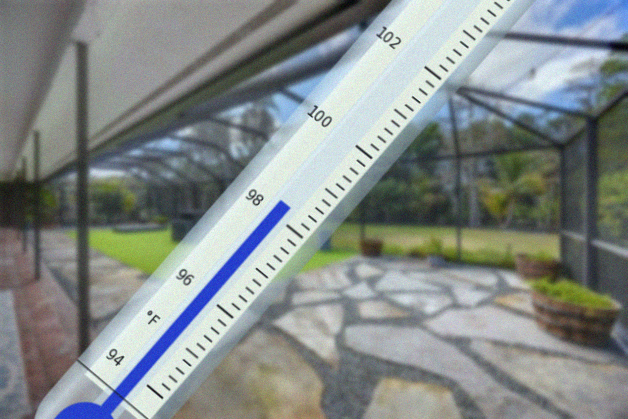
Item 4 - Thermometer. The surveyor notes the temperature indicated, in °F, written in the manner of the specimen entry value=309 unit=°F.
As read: value=98.3 unit=°F
